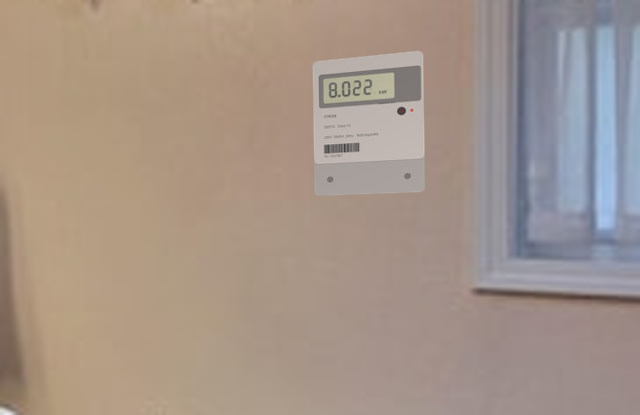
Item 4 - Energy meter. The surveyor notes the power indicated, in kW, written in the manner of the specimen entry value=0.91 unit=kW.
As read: value=8.022 unit=kW
